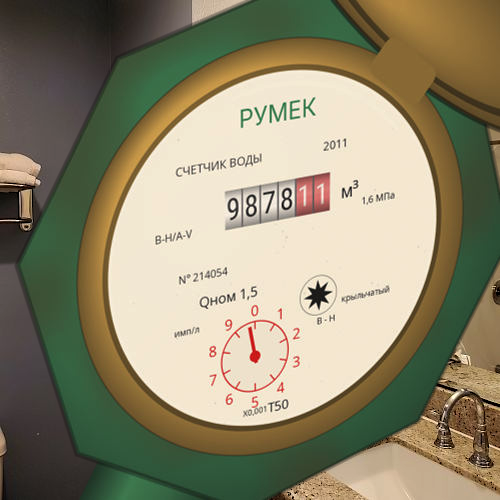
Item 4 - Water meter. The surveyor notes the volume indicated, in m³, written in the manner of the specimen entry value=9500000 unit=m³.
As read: value=9878.109 unit=m³
